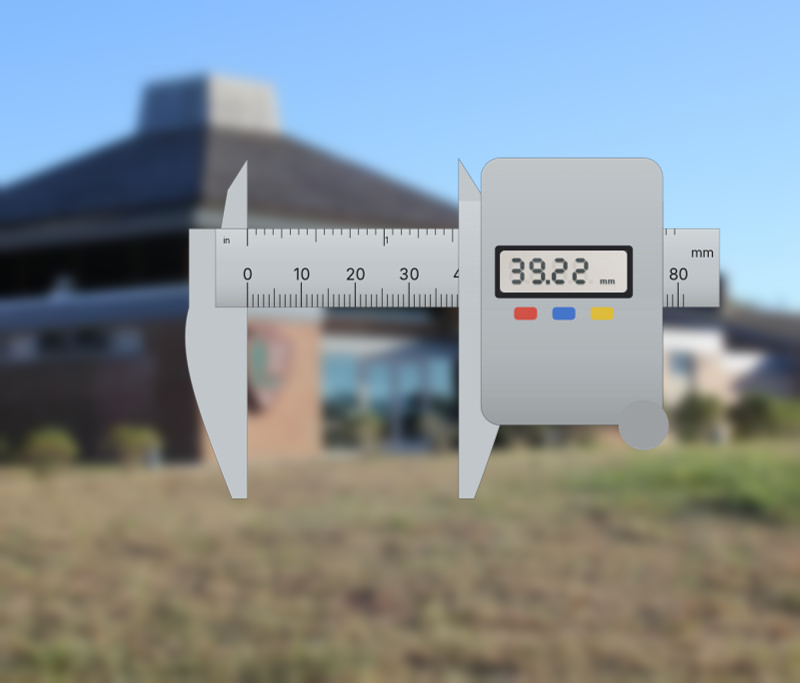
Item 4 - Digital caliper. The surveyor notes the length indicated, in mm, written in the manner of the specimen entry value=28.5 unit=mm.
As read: value=39.22 unit=mm
